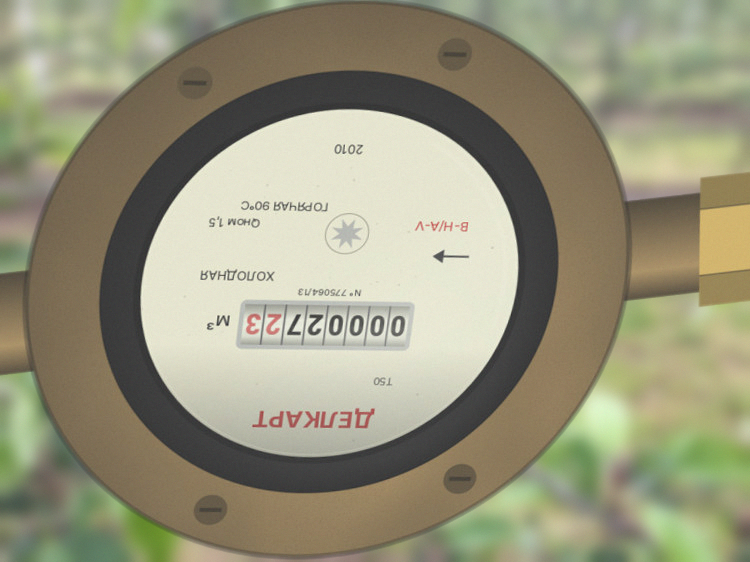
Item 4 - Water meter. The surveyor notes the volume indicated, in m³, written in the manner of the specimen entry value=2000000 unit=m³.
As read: value=27.23 unit=m³
